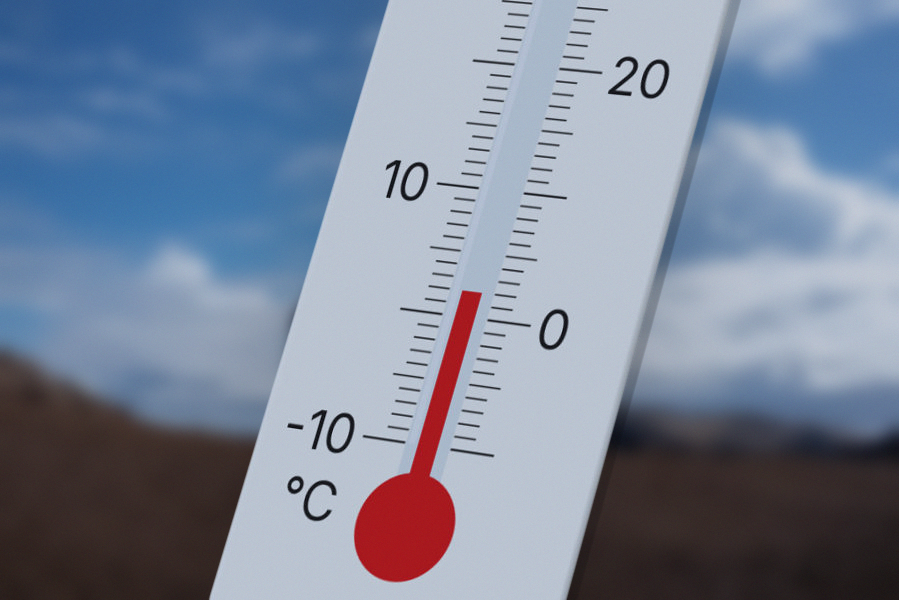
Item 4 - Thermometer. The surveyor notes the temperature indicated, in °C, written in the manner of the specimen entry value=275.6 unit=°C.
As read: value=2 unit=°C
